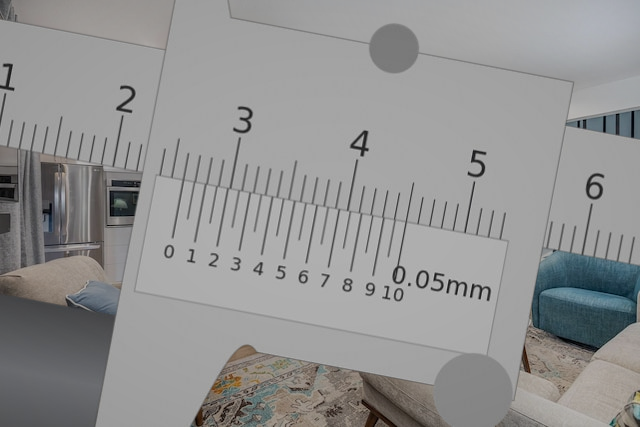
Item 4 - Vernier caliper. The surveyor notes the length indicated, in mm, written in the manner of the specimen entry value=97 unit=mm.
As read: value=26.0 unit=mm
